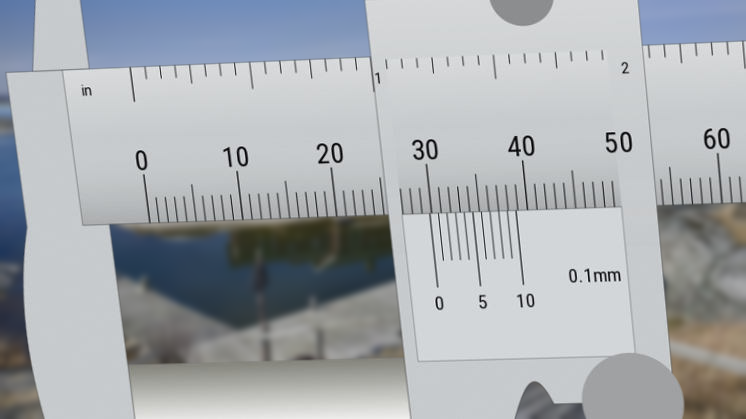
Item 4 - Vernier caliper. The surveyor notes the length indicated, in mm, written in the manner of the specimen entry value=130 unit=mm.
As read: value=29.8 unit=mm
